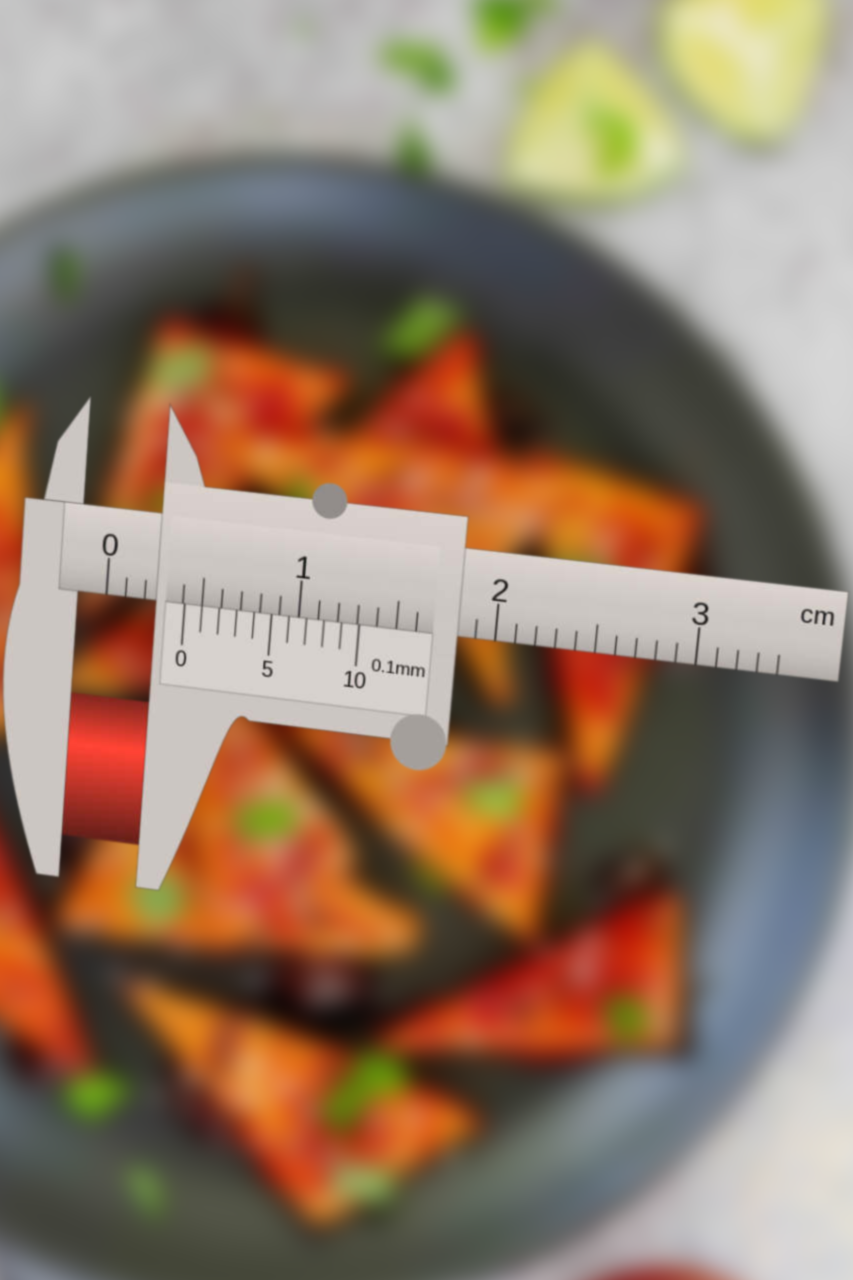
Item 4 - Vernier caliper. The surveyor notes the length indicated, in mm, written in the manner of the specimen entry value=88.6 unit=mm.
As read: value=4.1 unit=mm
